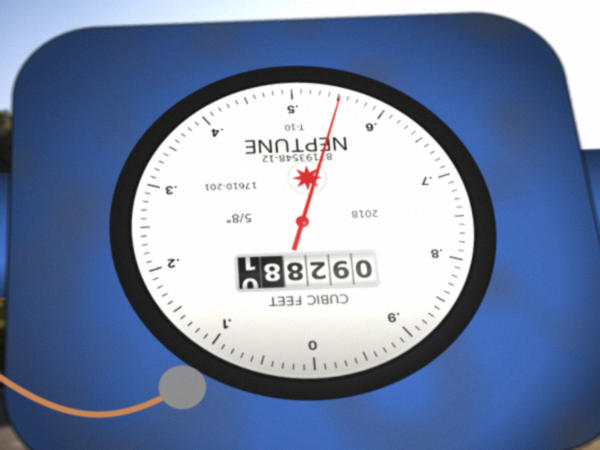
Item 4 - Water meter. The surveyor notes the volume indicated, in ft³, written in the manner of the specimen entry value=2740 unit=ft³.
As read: value=92880.55 unit=ft³
